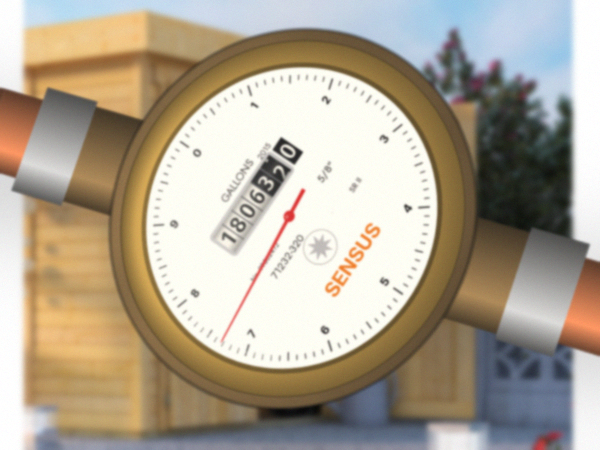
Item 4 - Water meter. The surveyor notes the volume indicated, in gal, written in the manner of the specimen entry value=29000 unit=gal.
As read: value=1806317.3 unit=gal
